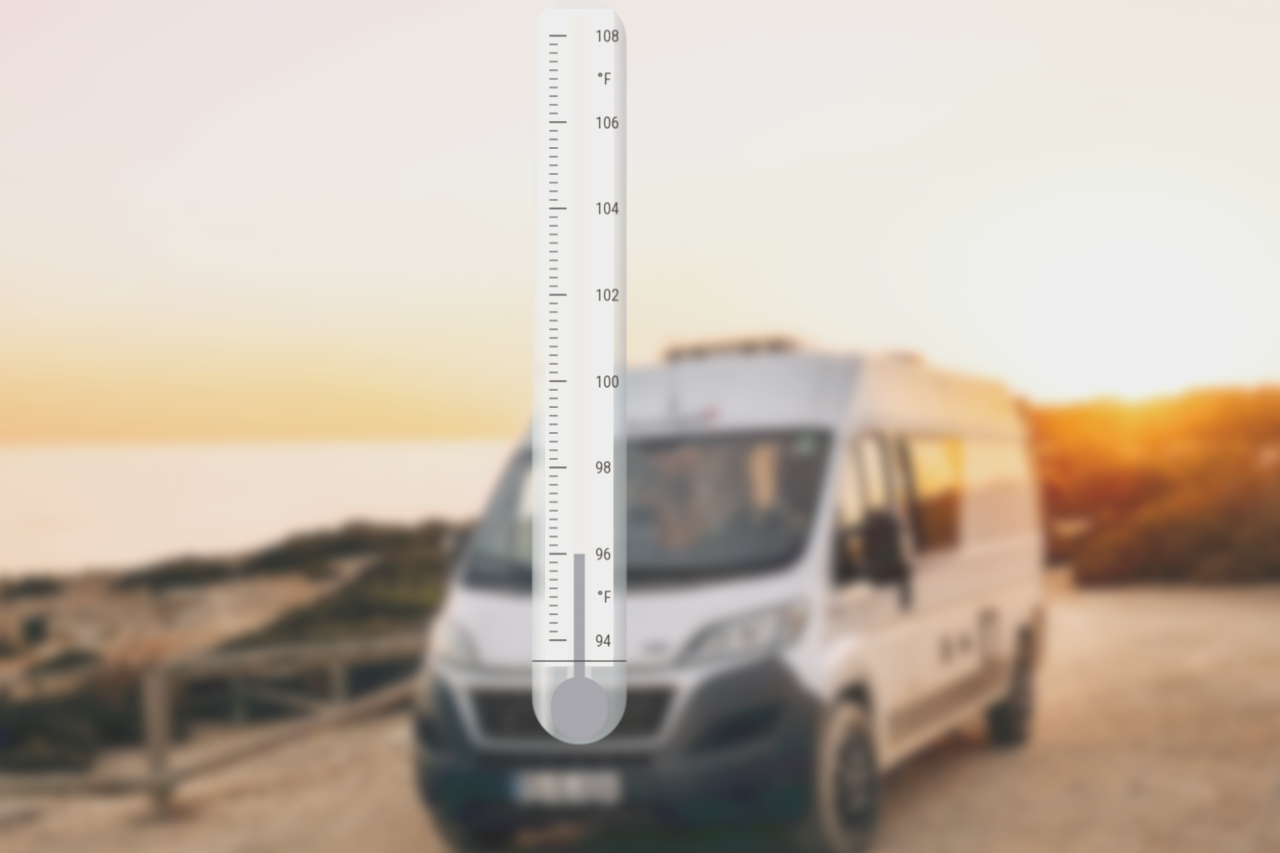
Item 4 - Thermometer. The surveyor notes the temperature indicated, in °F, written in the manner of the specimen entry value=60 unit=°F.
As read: value=96 unit=°F
